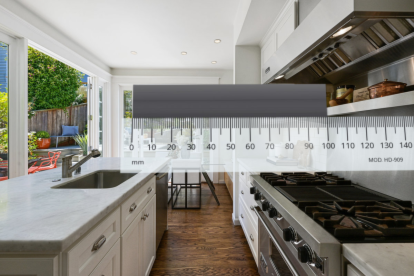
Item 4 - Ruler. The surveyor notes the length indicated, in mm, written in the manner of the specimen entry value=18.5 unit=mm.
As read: value=100 unit=mm
